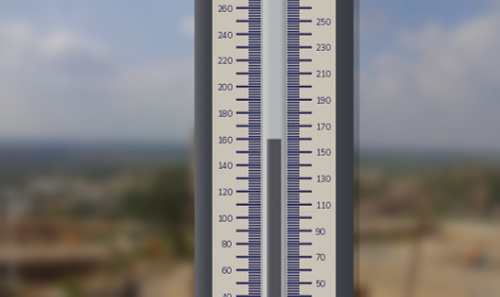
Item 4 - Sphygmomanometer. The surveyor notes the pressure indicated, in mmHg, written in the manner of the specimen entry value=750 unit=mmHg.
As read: value=160 unit=mmHg
